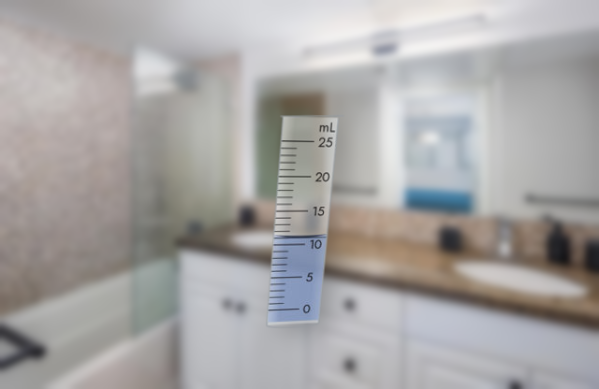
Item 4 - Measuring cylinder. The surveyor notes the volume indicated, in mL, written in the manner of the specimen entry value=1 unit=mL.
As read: value=11 unit=mL
